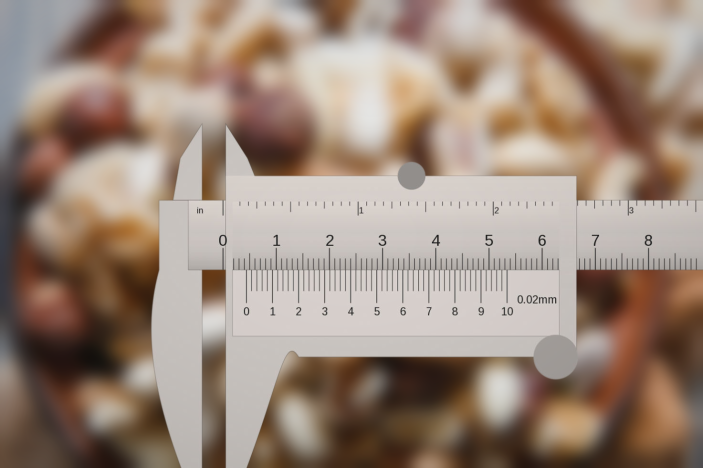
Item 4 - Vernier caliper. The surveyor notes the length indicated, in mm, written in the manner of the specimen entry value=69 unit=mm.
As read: value=4.4 unit=mm
